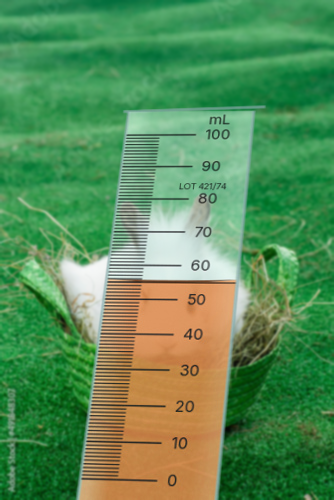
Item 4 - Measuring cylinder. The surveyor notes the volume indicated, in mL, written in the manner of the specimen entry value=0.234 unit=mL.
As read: value=55 unit=mL
